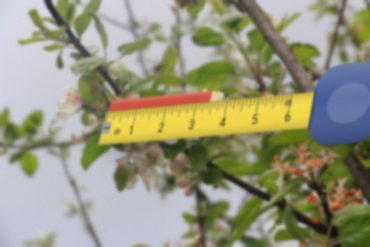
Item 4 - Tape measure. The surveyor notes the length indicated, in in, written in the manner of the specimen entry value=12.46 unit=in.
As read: value=4 unit=in
